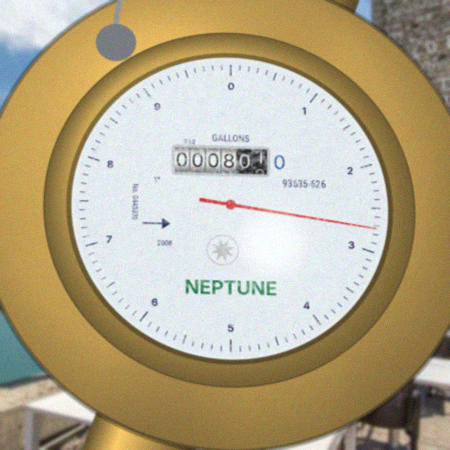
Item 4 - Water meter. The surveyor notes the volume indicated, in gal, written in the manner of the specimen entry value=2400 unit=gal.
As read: value=8012.7 unit=gal
